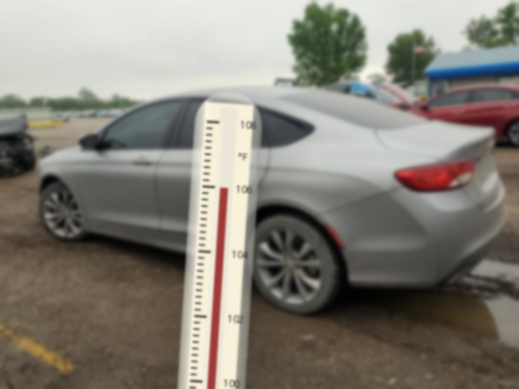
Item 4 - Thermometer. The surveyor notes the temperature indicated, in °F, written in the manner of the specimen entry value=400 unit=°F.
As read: value=106 unit=°F
